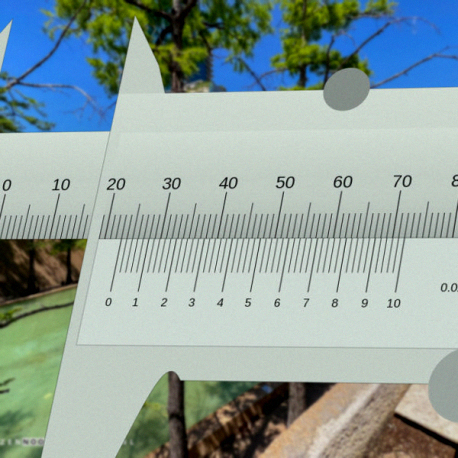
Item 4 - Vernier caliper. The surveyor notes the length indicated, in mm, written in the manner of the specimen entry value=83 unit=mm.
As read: value=23.0 unit=mm
